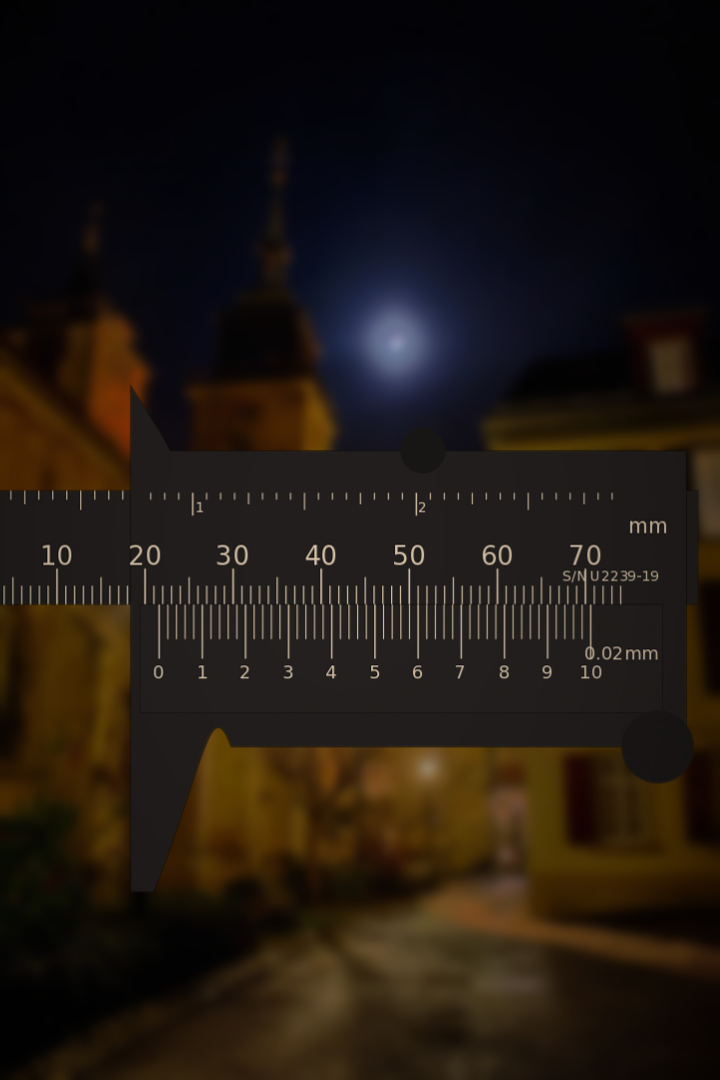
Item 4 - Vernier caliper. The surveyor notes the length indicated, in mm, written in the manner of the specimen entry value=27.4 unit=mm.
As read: value=21.6 unit=mm
